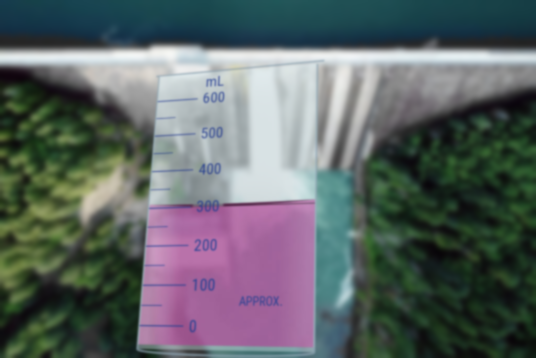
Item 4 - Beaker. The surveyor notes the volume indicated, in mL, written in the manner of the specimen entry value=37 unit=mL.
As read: value=300 unit=mL
